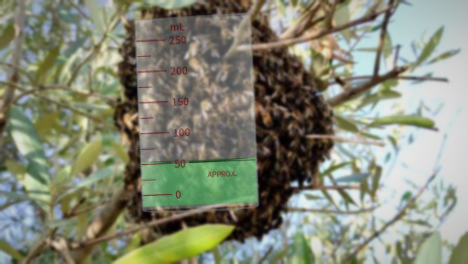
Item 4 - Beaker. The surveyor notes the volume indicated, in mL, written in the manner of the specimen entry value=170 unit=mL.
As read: value=50 unit=mL
